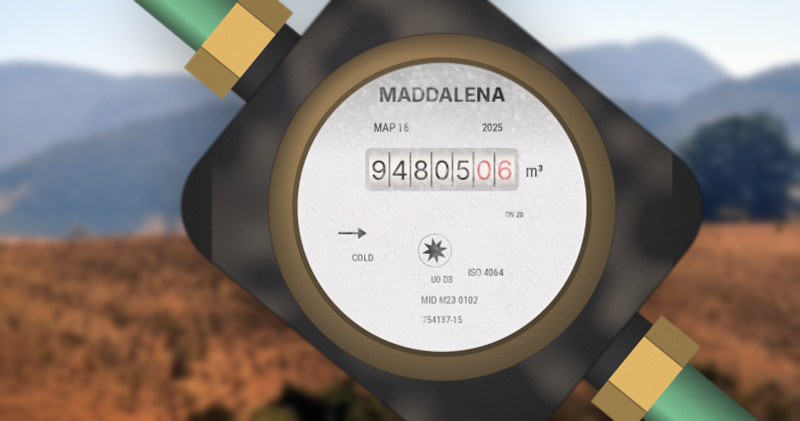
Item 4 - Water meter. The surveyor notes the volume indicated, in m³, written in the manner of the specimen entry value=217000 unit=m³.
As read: value=94805.06 unit=m³
